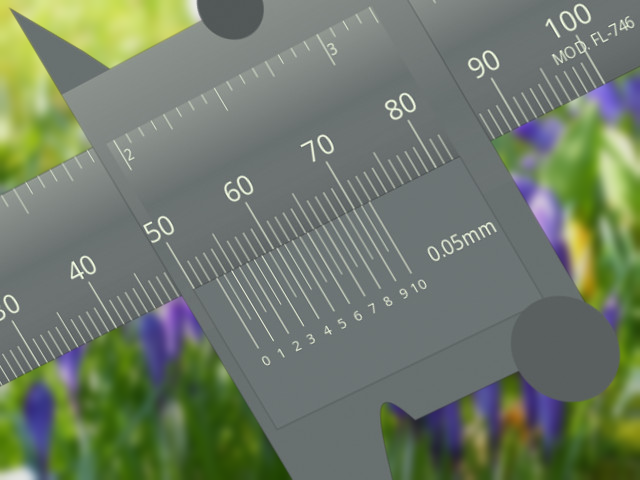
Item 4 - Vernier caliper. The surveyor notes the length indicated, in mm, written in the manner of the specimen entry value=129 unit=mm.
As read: value=52.8 unit=mm
